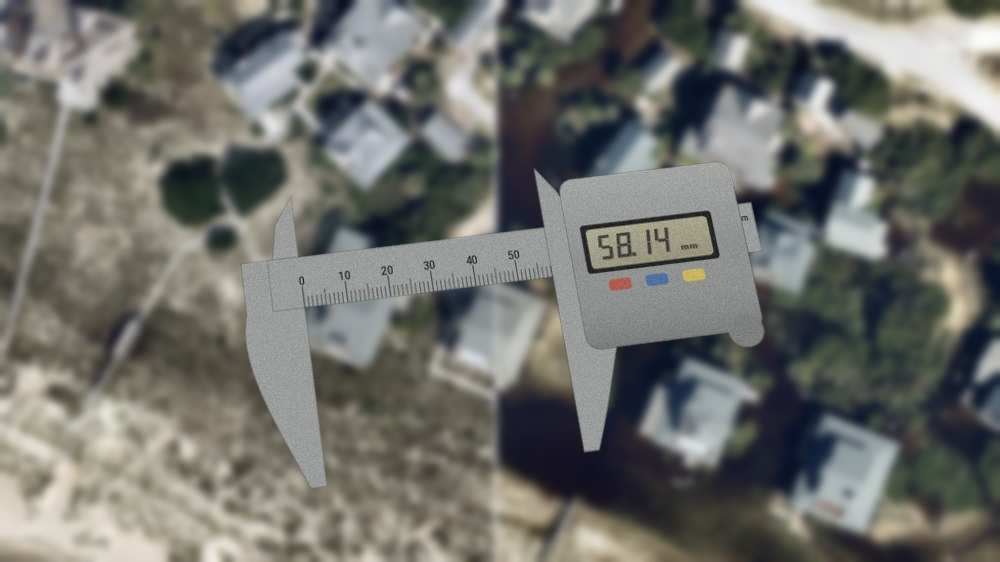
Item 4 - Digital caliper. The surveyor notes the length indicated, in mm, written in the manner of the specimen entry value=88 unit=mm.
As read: value=58.14 unit=mm
